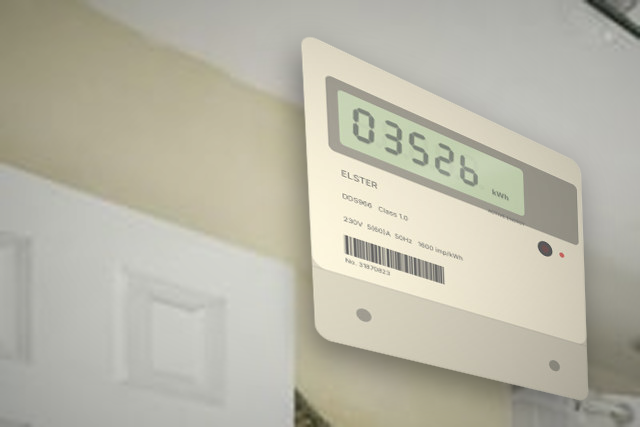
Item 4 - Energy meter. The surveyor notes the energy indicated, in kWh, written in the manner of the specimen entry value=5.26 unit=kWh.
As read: value=3526 unit=kWh
